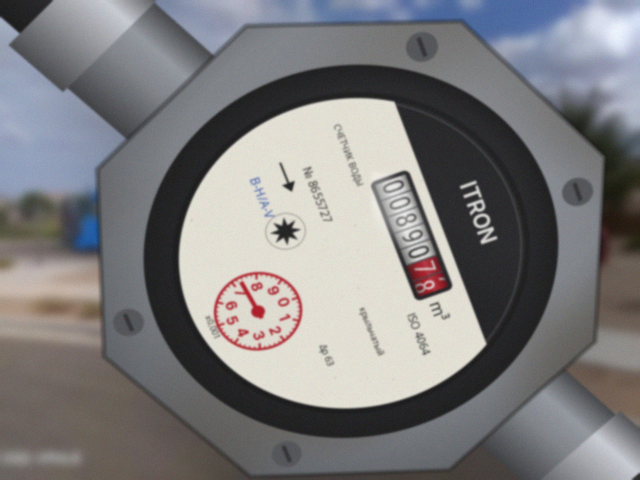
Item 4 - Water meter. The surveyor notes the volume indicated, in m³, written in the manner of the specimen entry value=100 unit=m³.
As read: value=890.777 unit=m³
